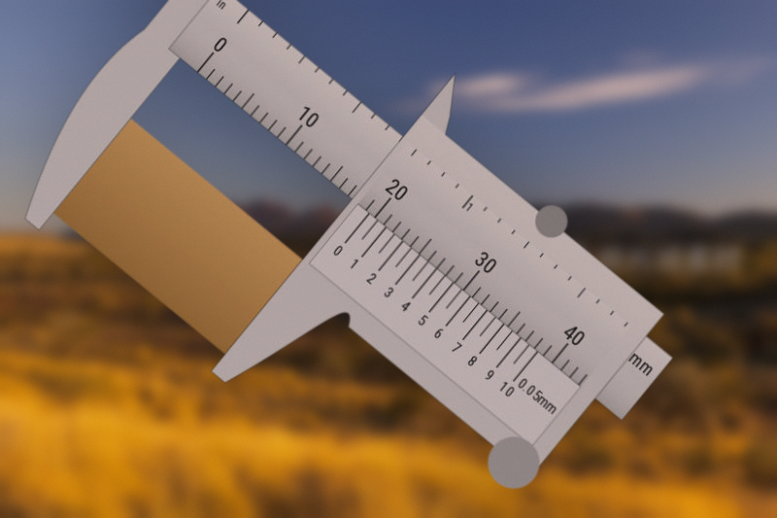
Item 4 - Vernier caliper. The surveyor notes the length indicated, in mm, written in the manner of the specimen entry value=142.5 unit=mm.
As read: value=19.4 unit=mm
